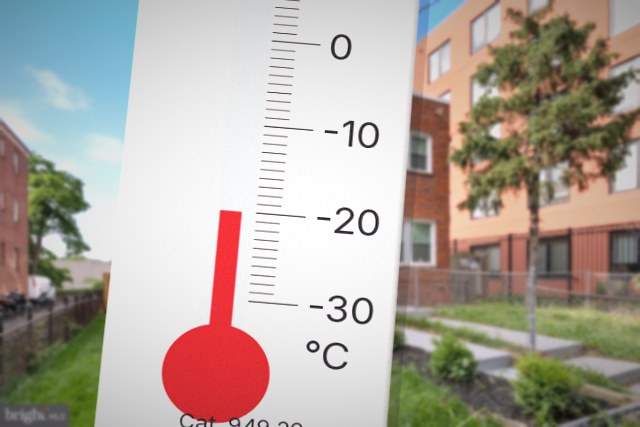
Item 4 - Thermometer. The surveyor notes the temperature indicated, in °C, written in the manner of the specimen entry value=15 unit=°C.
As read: value=-20 unit=°C
